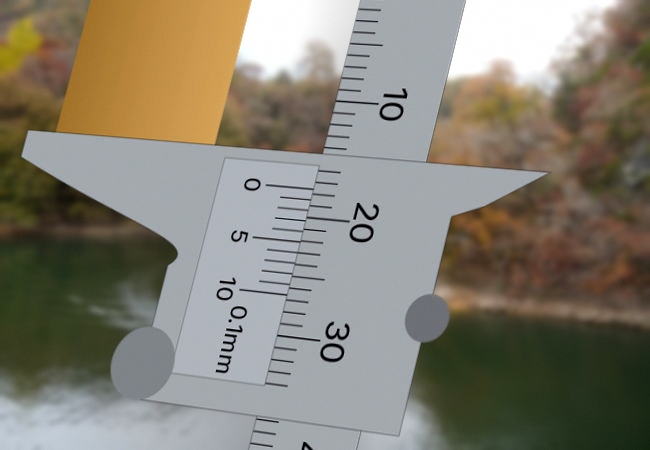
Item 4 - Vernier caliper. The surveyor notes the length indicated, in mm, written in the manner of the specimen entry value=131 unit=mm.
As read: value=17.6 unit=mm
